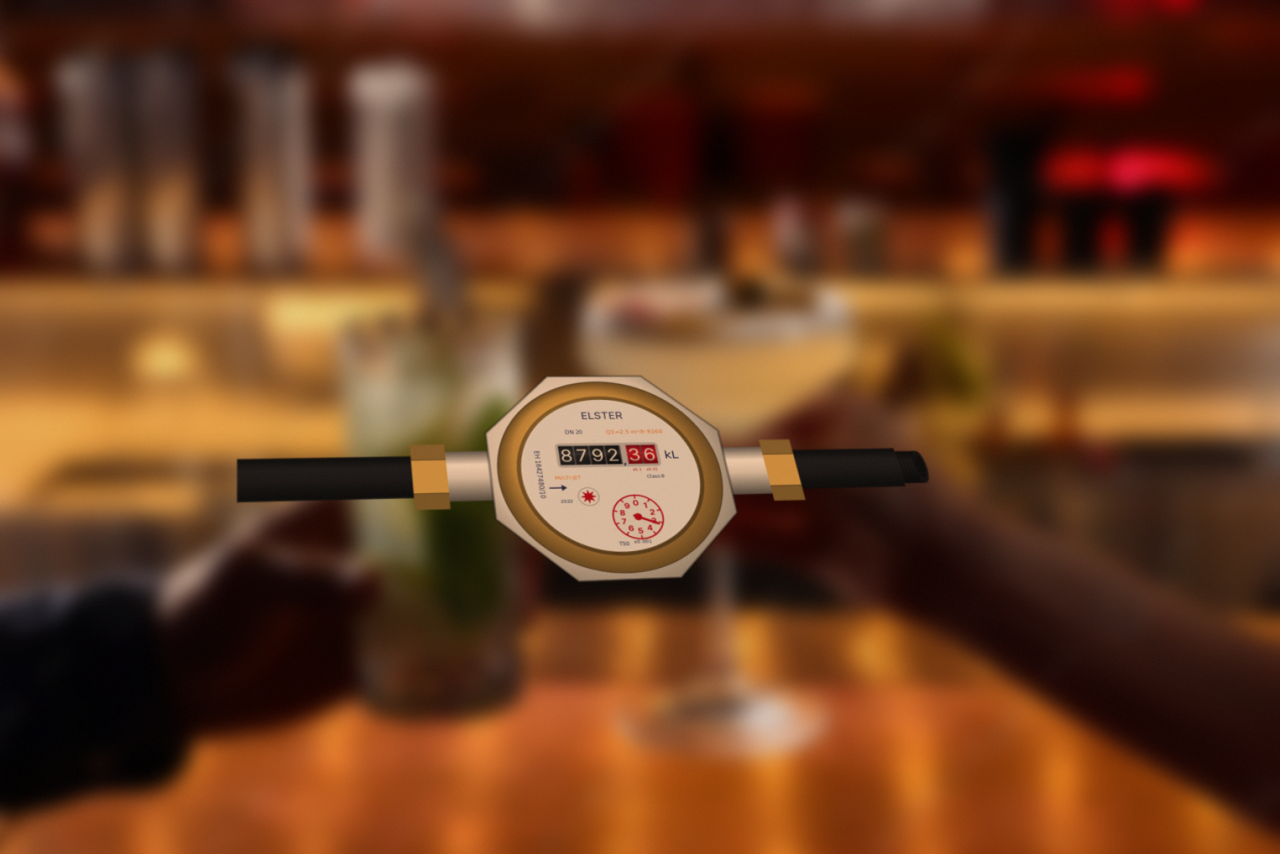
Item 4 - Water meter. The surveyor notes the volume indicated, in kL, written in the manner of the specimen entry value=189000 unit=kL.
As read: value=8792.363 unit=kL
